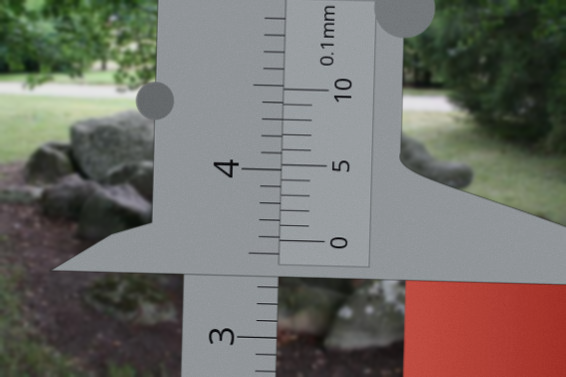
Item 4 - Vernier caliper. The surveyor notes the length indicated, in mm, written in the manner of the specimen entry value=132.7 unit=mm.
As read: value=35.8 unit=mm
